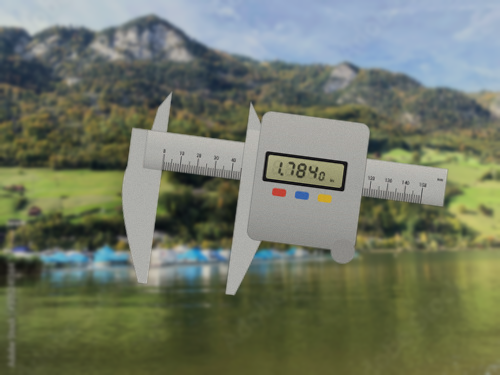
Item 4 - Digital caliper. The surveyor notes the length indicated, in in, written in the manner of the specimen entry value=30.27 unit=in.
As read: value=1.7840 unit=in
